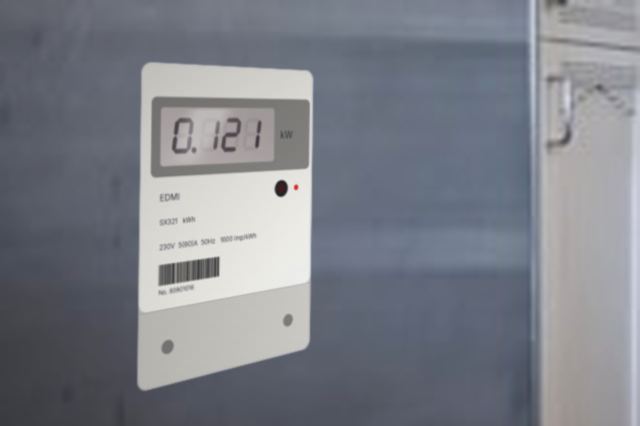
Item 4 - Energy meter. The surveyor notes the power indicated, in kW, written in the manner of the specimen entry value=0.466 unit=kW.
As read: value=0.121 unit=kW
